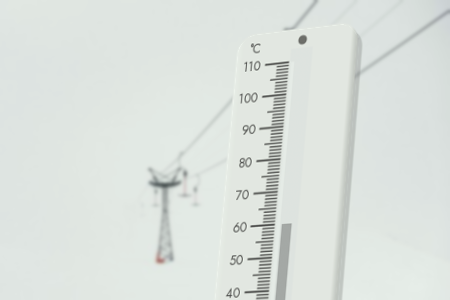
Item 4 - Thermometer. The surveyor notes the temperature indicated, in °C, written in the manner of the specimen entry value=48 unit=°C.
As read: value=60 unit=°C
